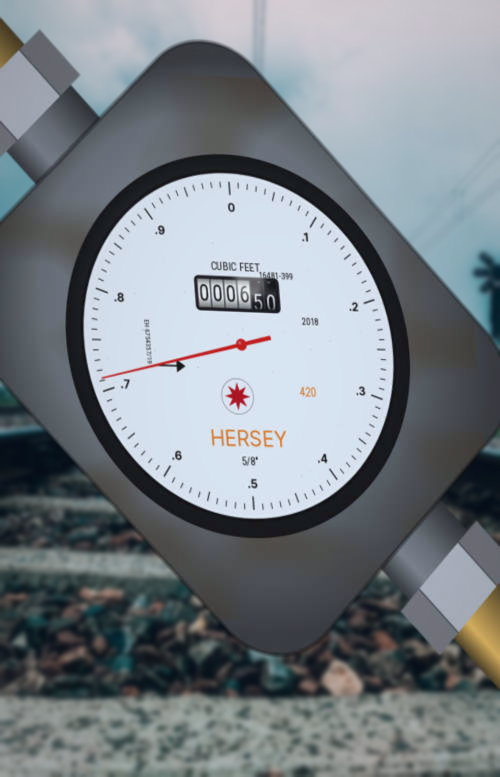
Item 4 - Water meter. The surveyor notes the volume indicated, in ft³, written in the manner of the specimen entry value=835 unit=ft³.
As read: value=649.71 unit=ft³
